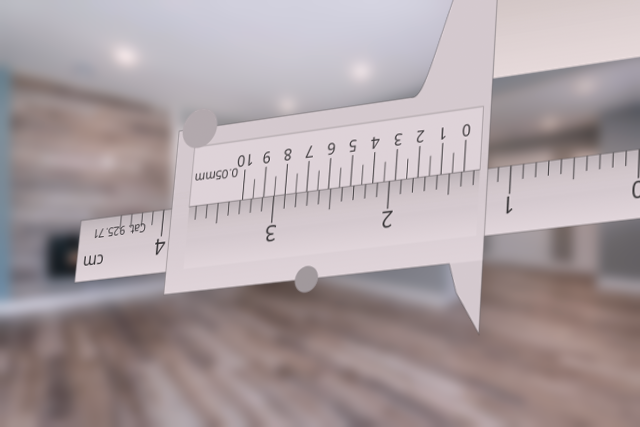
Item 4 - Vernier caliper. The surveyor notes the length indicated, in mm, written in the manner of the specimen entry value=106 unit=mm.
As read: value=13.8 unit=mm
